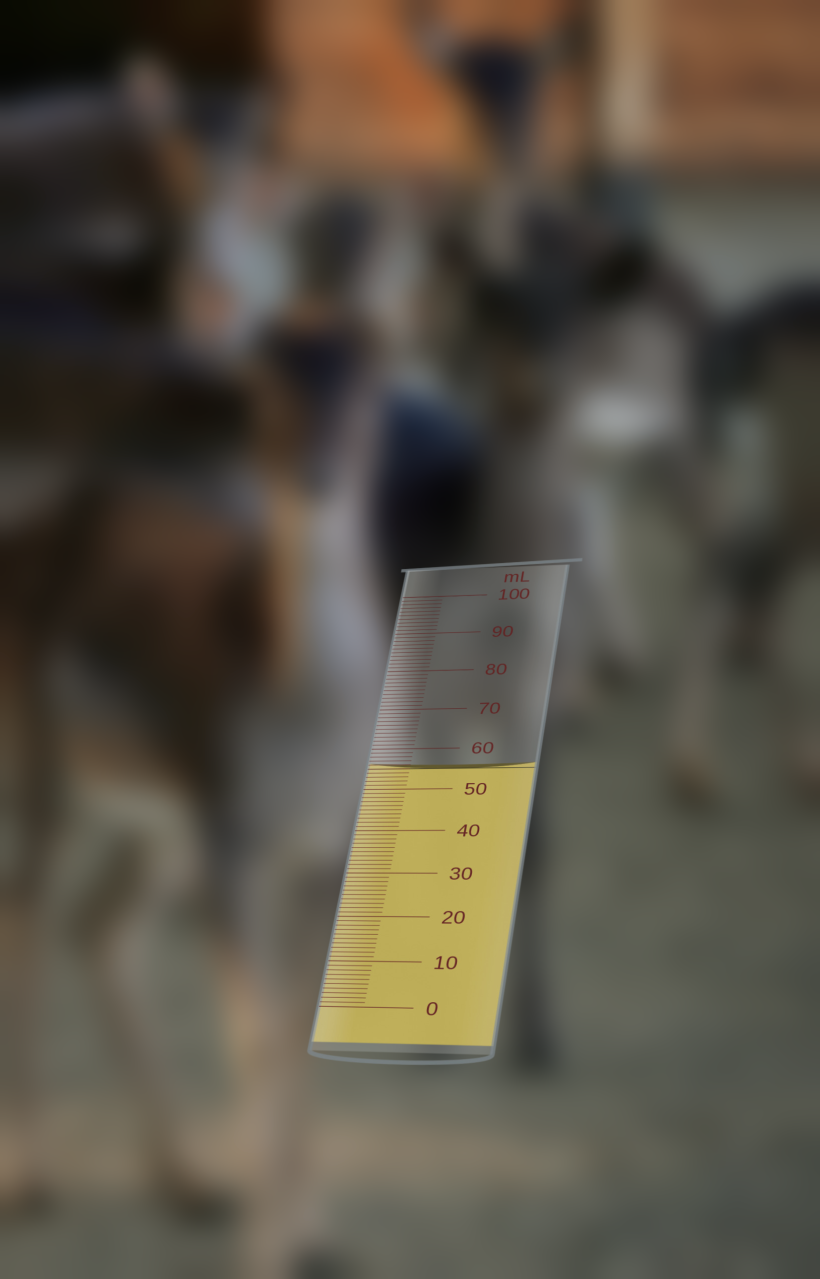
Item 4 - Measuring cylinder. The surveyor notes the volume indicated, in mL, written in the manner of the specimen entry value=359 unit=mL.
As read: value=55 unit=mL
